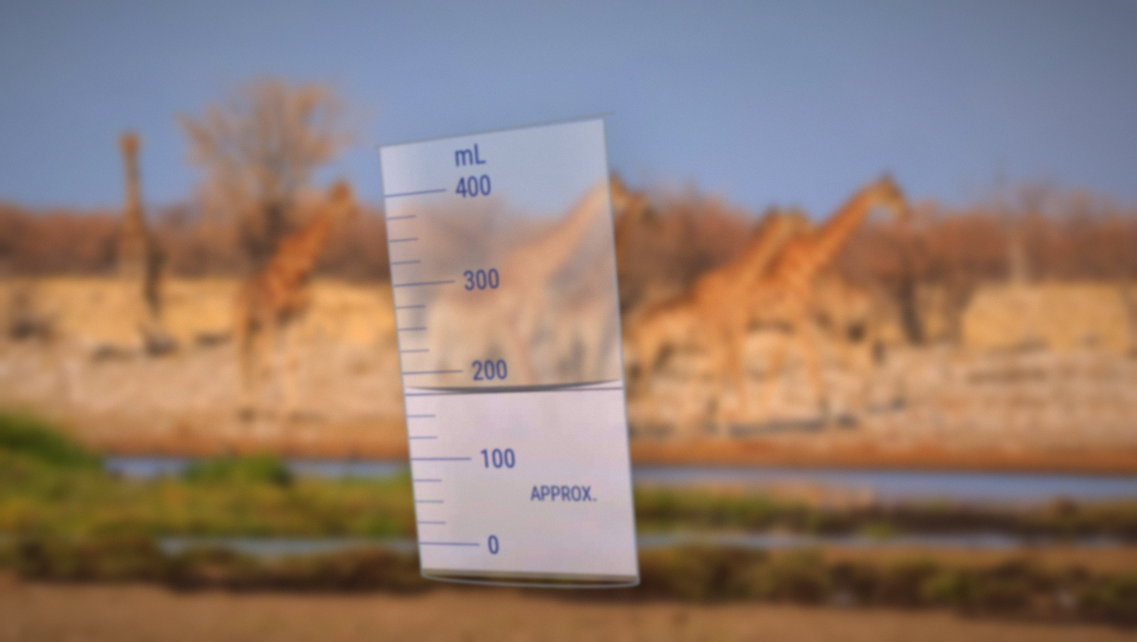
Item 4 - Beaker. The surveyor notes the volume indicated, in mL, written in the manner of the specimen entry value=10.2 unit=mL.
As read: value=175 unit=mL
